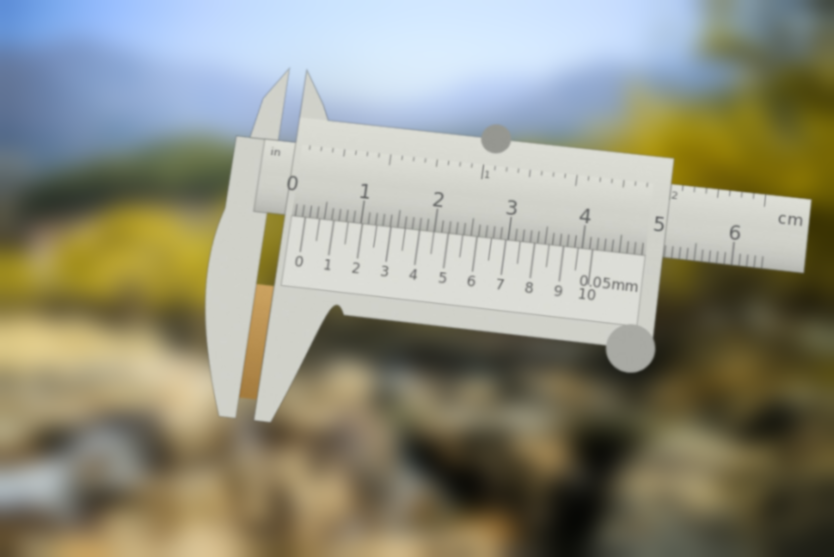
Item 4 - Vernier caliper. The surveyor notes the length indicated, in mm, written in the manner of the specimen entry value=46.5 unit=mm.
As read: value=2.4 unit=mm
